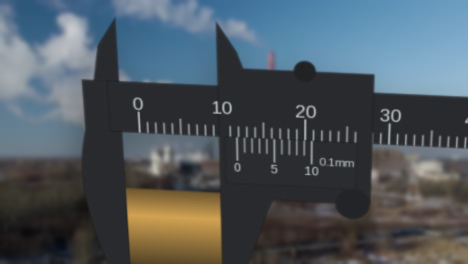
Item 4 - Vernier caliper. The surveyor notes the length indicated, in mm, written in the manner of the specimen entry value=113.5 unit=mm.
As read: value=11.8 unit=mm
